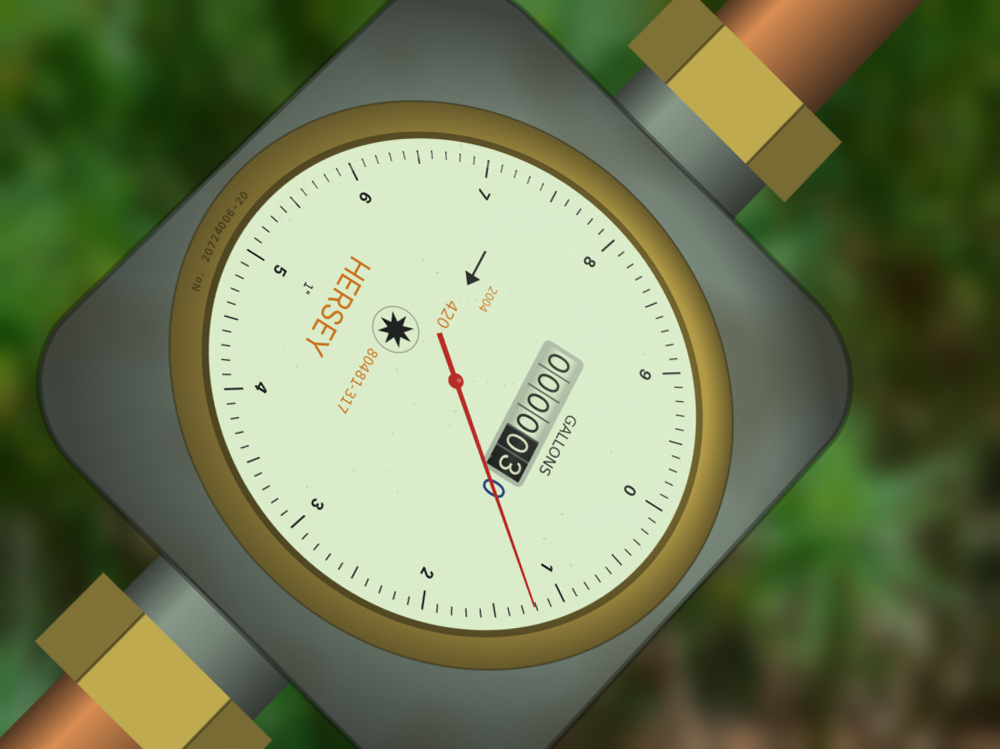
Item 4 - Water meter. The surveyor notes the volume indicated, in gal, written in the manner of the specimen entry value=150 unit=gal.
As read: value=31.2 unit=gal
